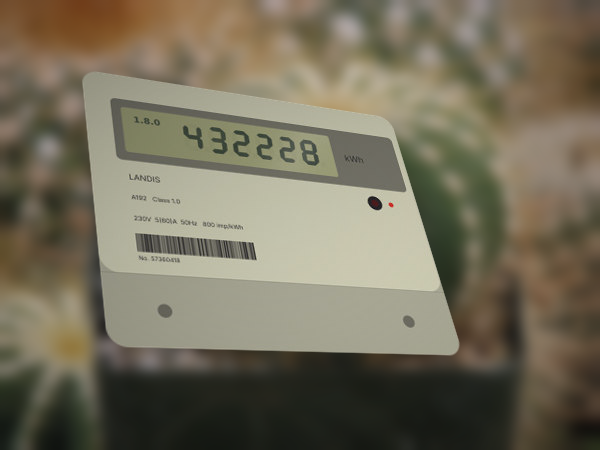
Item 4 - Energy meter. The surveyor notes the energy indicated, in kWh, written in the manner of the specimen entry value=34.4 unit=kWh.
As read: value=432228 unit=kWh
